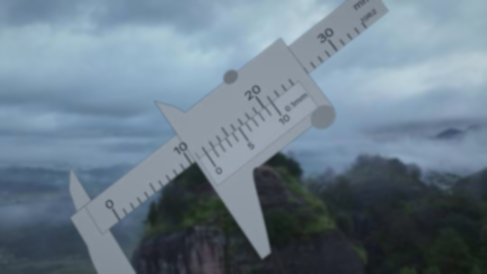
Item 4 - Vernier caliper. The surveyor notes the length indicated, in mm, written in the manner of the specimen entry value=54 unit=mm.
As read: value=12.0 unit=mm
